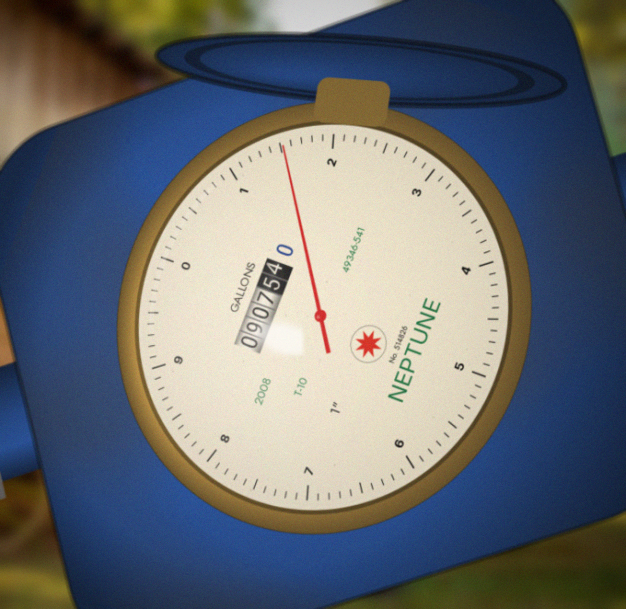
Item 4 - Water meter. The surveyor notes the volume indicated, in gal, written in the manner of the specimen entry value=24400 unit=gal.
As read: value=907541.5 unit=gal
